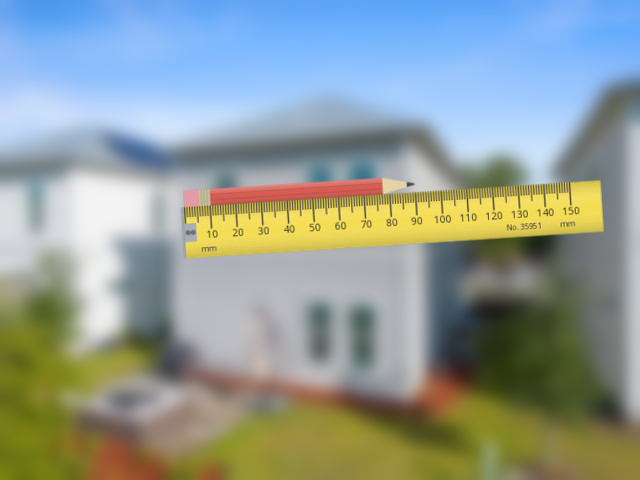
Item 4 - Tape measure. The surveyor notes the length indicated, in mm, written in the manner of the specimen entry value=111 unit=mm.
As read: value=90 unit=mm
